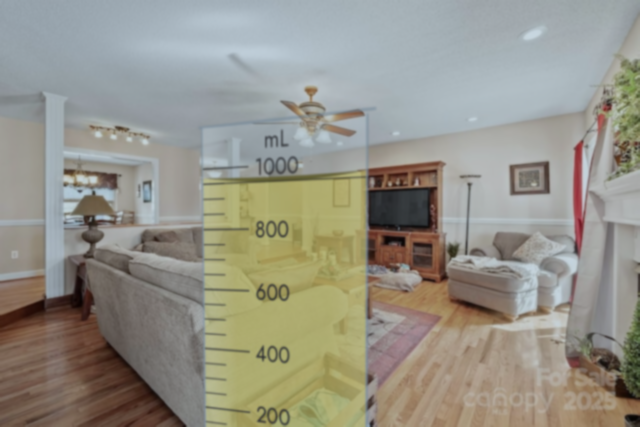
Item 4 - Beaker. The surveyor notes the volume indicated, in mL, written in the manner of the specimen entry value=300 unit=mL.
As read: value=950 unit=mL
